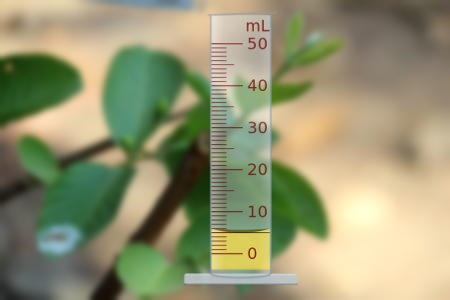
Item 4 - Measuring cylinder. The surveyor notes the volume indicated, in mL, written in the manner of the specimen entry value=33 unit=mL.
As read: value=5 unit=mL
